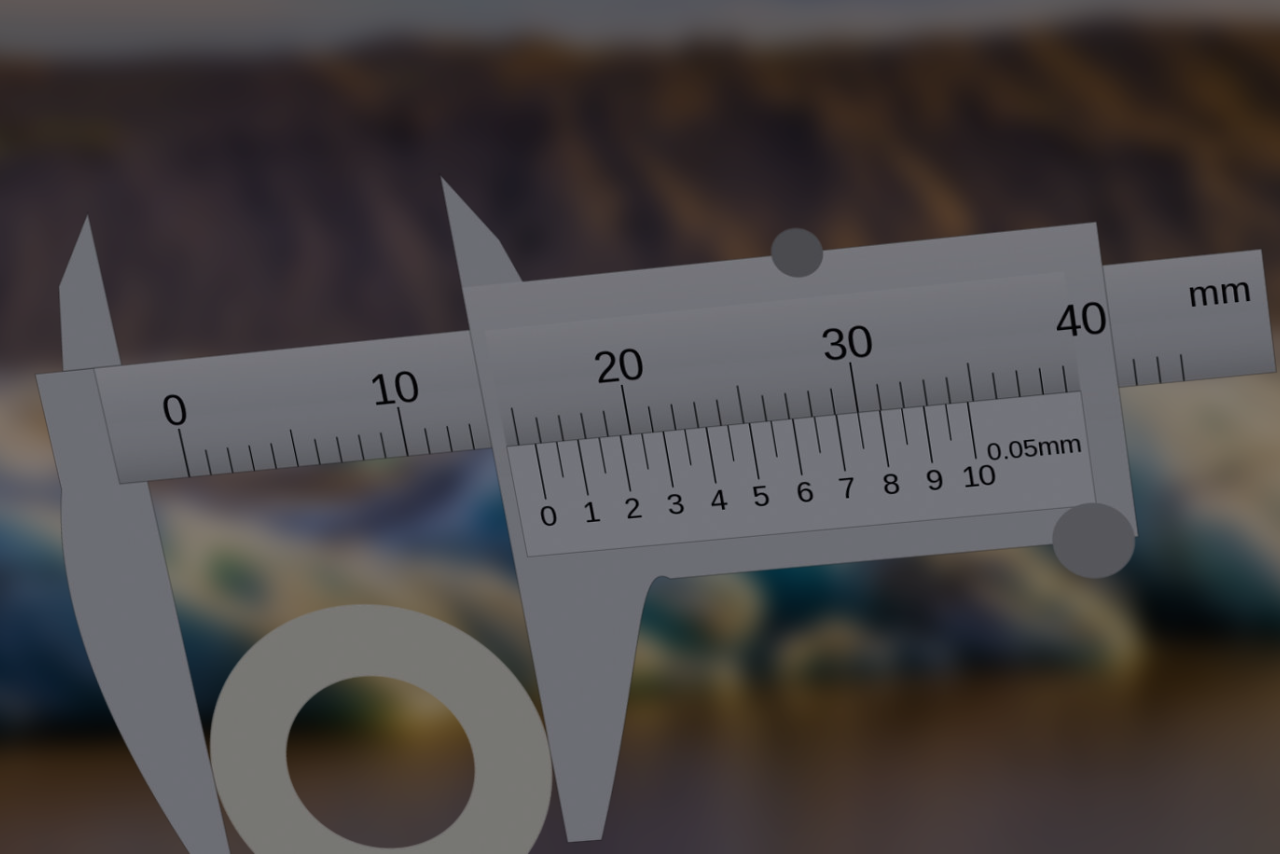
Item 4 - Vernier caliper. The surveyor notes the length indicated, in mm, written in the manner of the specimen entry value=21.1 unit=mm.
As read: value=15.75 unit=mm
